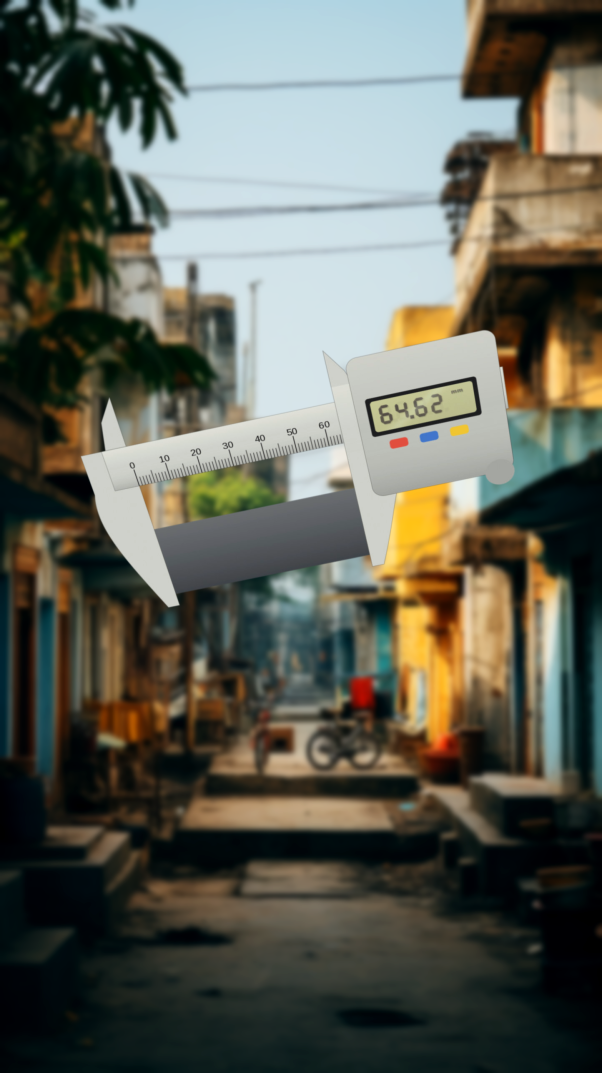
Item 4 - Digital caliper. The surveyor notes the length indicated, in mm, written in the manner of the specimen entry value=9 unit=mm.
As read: value=64.62 unit=mm
